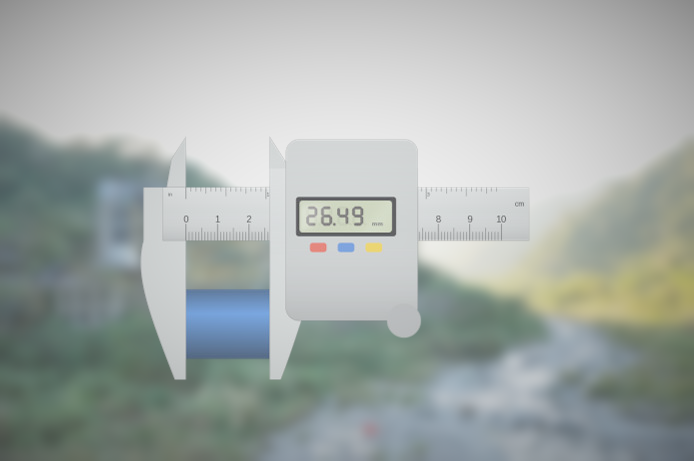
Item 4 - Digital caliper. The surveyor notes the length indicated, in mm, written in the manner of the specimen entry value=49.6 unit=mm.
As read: value=26.49 unit=mm
